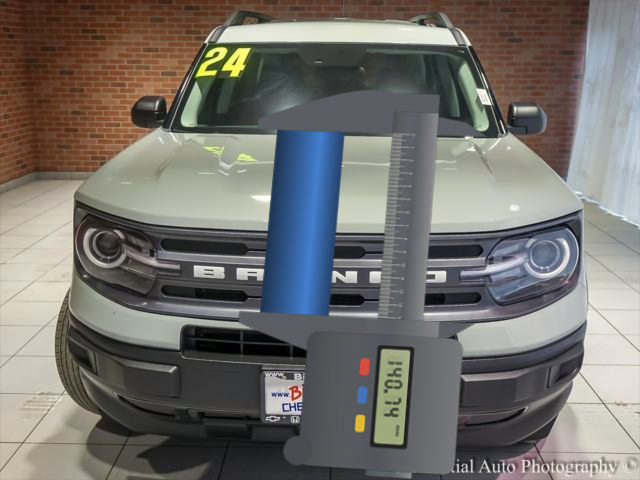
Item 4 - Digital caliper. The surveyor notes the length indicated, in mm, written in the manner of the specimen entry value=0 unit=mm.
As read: value=140.74 unit=mm
